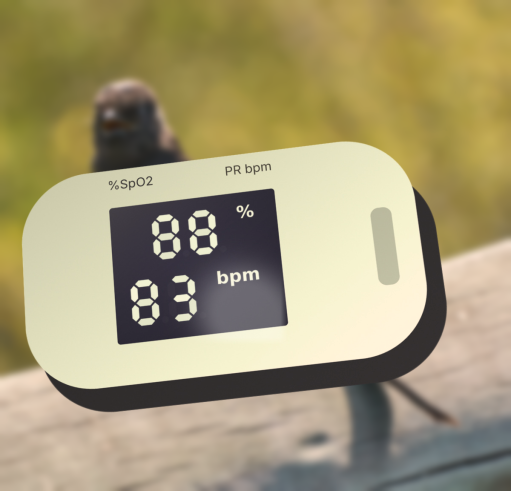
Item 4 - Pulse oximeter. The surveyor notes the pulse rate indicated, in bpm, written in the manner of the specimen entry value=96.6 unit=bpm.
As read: value=83 unit=bpm
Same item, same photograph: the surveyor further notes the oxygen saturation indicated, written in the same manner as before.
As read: value=88 unit=%
